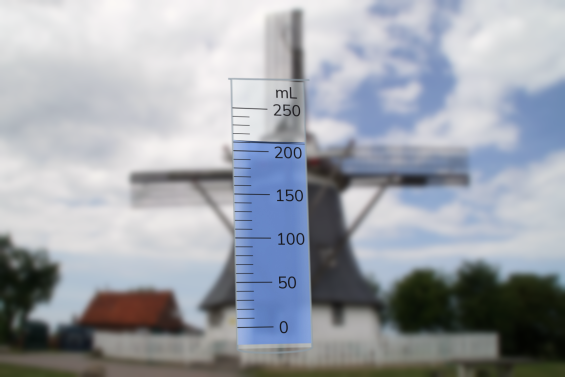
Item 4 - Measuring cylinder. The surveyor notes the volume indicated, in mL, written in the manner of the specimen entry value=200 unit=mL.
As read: value=210 unit=mL
